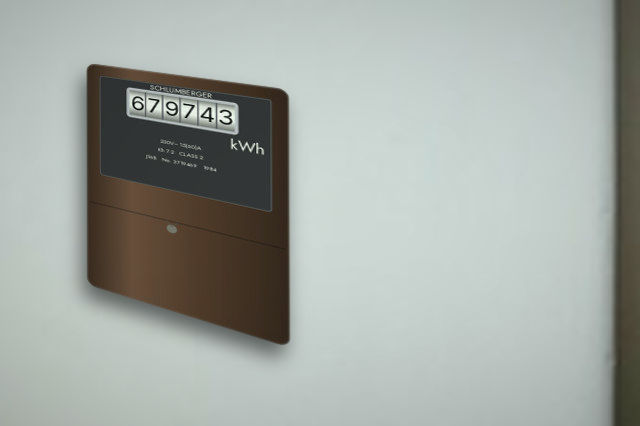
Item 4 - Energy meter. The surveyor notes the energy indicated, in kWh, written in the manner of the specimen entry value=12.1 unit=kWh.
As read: value=679743 unit=kWh
